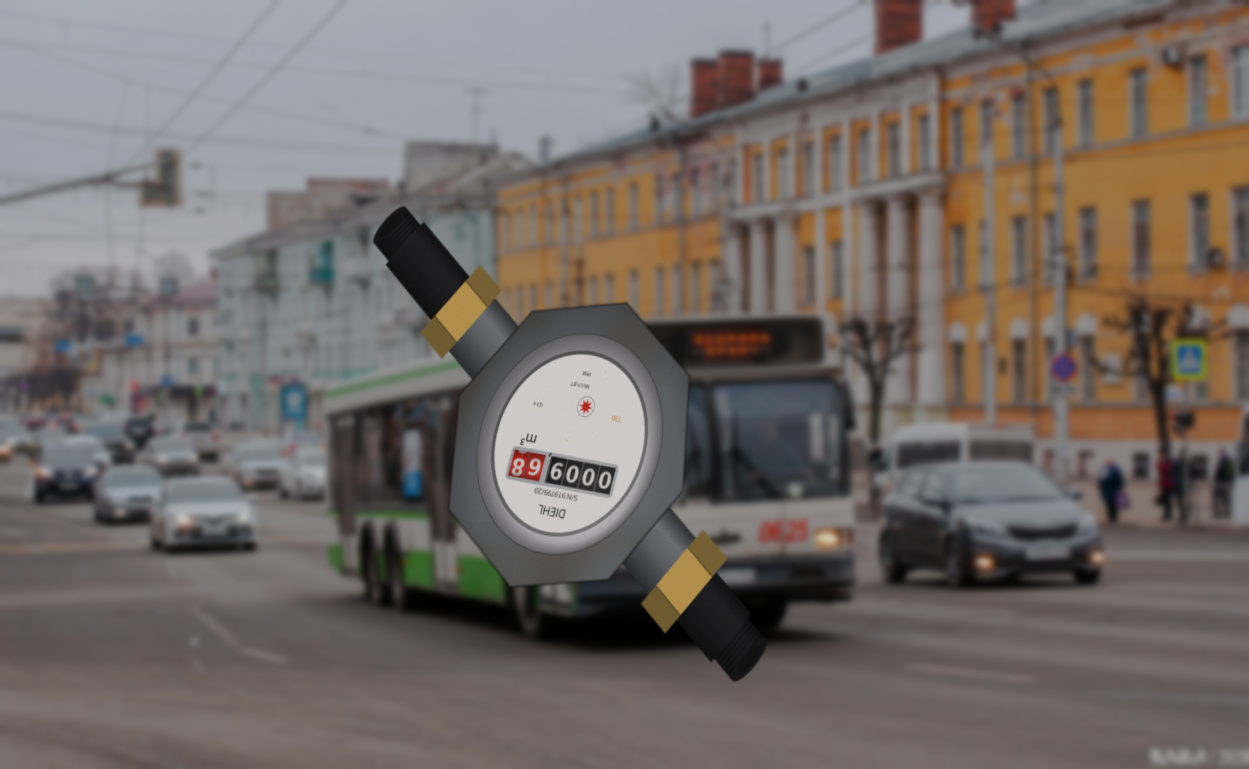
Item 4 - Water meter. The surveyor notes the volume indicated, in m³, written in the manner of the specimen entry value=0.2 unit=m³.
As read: value=9.68 unit=m³
